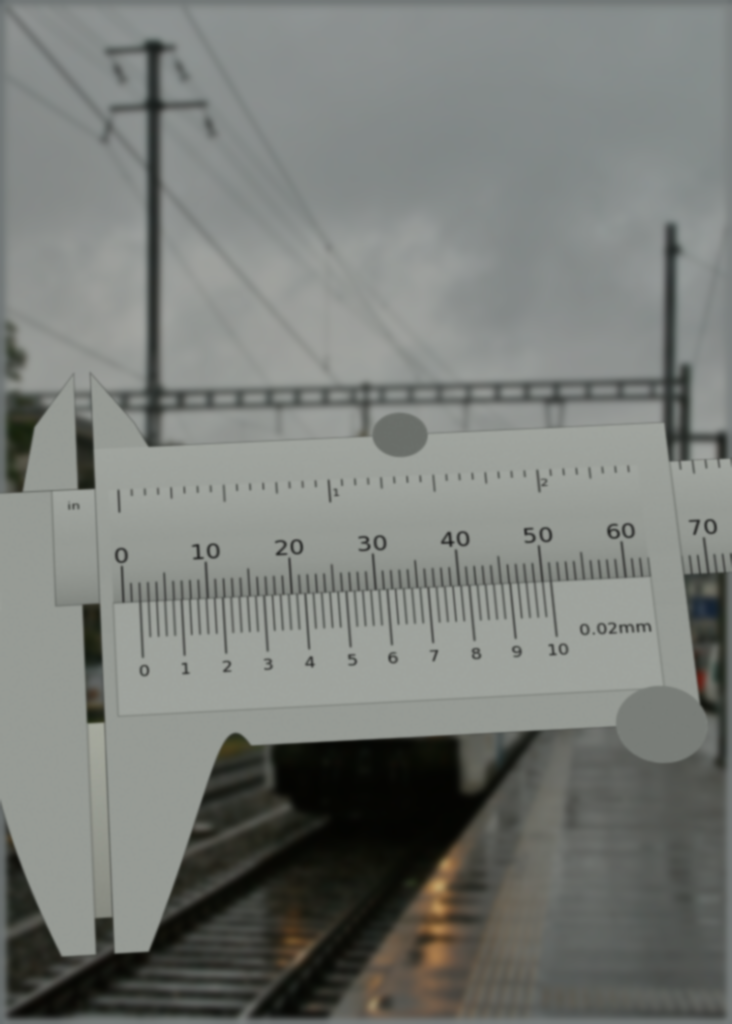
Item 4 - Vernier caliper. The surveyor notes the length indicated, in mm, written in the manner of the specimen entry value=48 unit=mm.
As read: value=2.0 unit=mm
